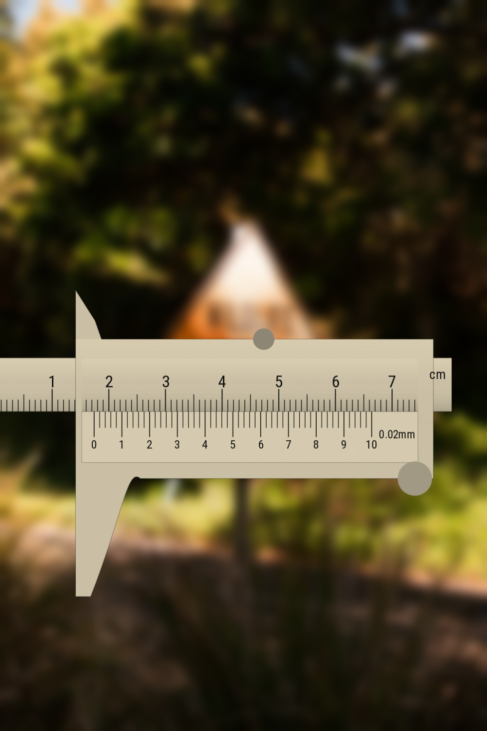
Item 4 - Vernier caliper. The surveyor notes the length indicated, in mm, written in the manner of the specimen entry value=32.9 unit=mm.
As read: value=17.4 unit=mm
